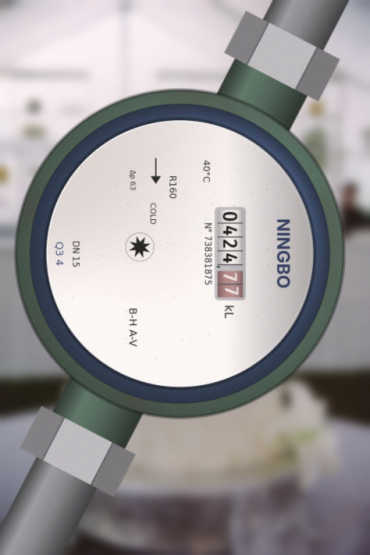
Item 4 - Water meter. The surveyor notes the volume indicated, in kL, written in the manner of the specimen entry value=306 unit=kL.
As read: value=424.77 unit=kL
